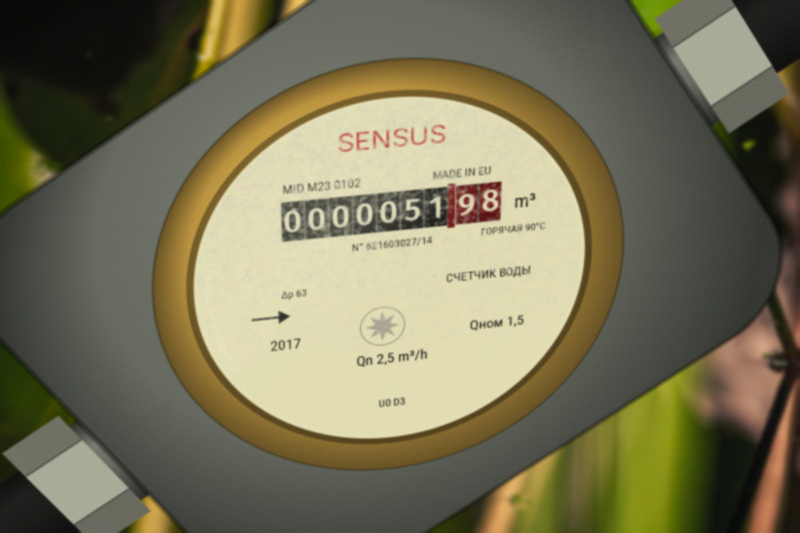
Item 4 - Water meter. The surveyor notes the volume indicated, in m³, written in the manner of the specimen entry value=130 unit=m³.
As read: value=51.98 unit=m³
